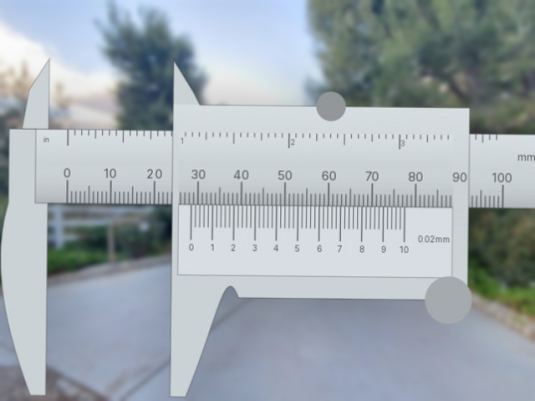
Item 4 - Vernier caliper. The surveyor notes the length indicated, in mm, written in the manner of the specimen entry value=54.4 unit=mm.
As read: value=28.5 unit=mm
